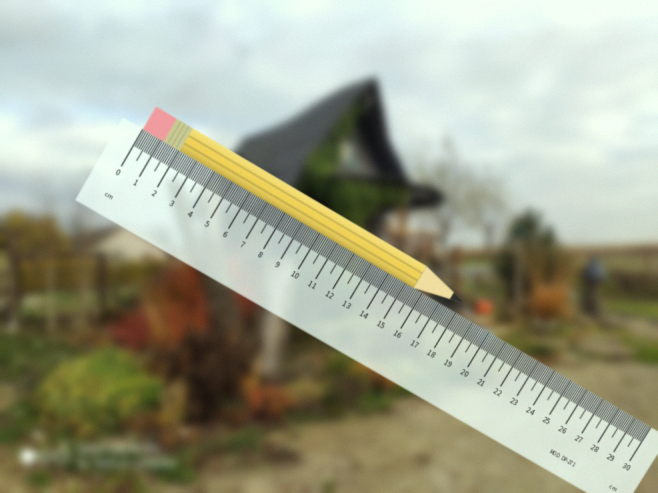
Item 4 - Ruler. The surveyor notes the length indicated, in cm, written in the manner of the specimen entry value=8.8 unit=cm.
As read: value=18 unit=cm
